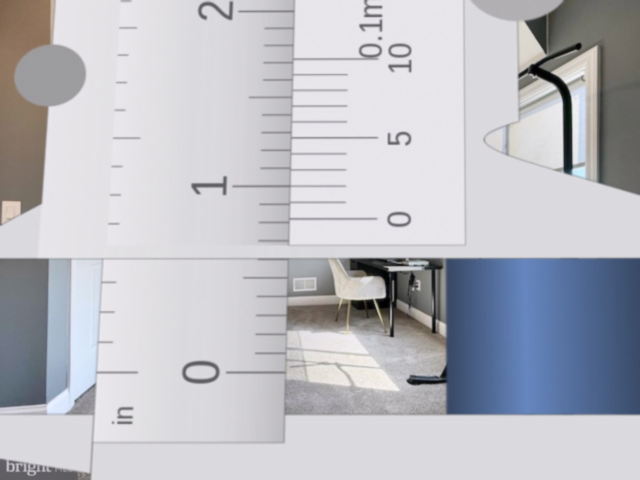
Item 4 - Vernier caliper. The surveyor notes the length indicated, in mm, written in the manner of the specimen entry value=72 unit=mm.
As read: value=8.2 unit=mm
